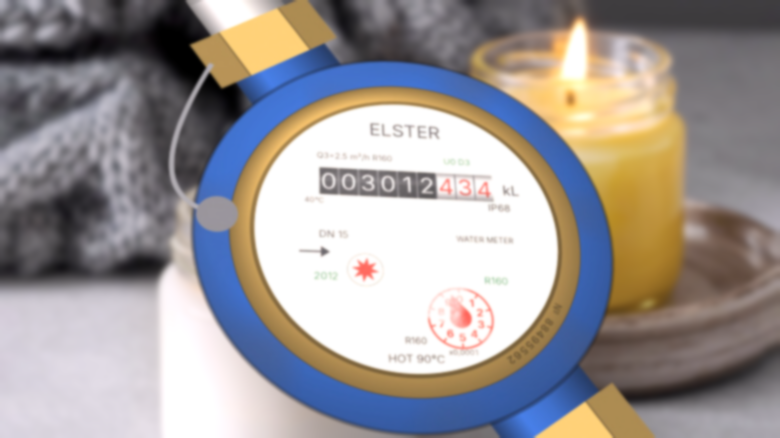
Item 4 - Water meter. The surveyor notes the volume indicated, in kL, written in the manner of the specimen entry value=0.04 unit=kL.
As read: value=3012.4339 unit=kL
